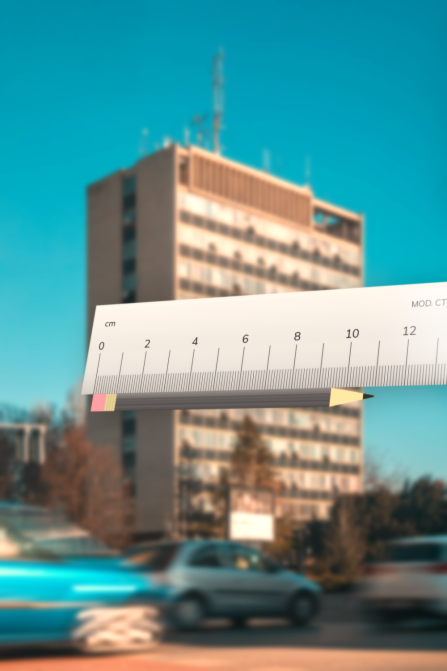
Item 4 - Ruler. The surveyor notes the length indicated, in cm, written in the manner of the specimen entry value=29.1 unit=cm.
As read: value=11 unit=cm
